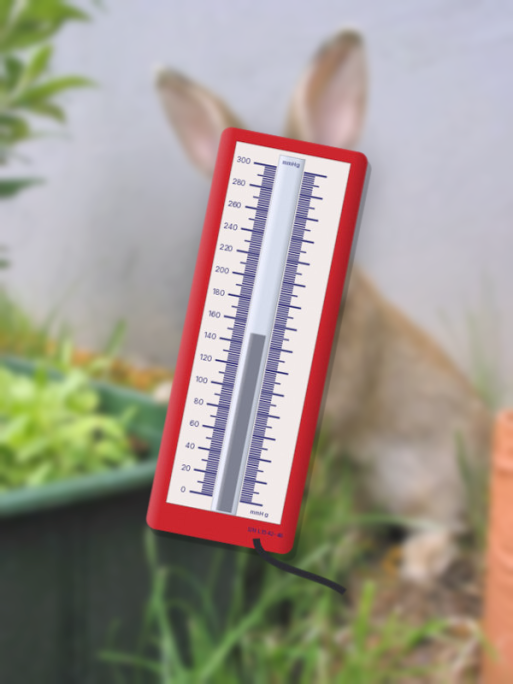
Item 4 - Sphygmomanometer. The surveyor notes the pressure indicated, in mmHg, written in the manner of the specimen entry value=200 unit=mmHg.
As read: value=150 unit=mmHg
